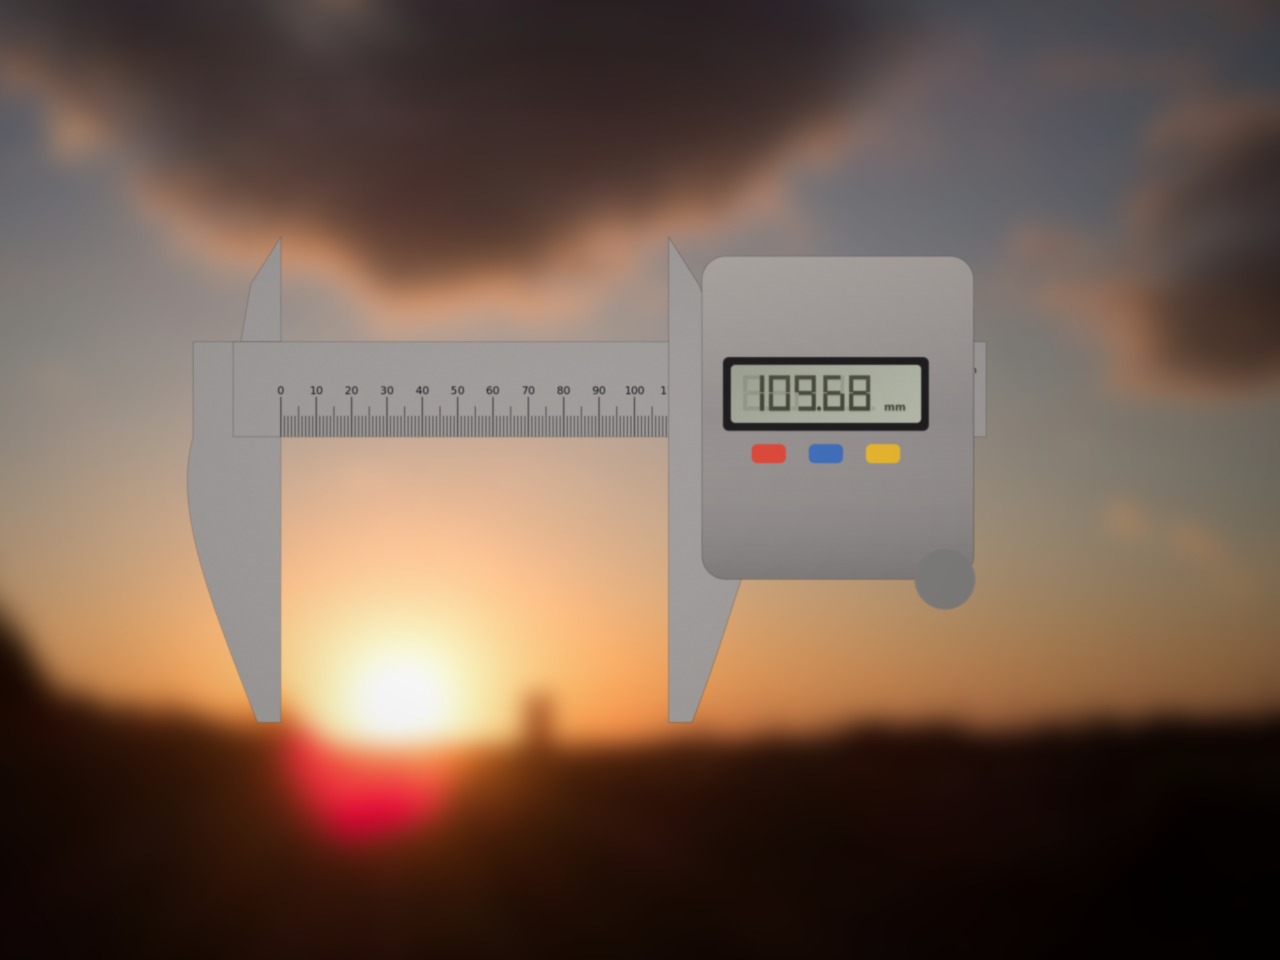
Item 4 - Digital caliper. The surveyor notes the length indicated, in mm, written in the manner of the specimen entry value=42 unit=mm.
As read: value=109.68 unit=mm
